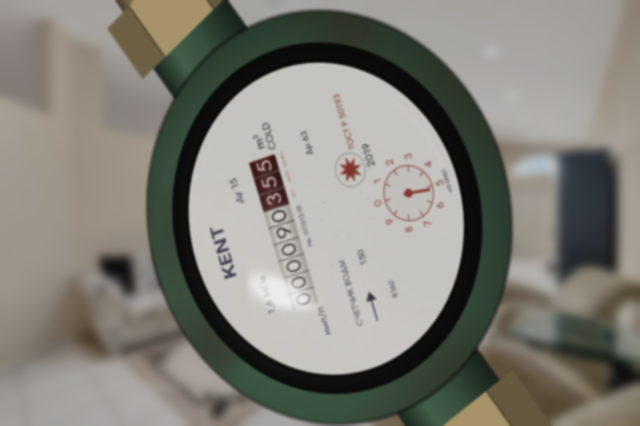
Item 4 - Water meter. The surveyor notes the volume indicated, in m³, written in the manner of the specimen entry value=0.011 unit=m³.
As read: value=90.3555 unit=m³
